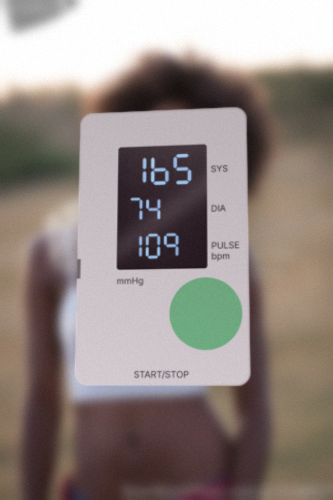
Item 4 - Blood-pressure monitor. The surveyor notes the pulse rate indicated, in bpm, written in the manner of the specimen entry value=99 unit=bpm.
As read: value=109 unit=bpm
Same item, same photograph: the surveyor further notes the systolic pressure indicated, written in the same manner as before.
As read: value=165 unit=mmHg
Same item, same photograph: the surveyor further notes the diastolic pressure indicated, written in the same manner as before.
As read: value=74 unit=mmHg
